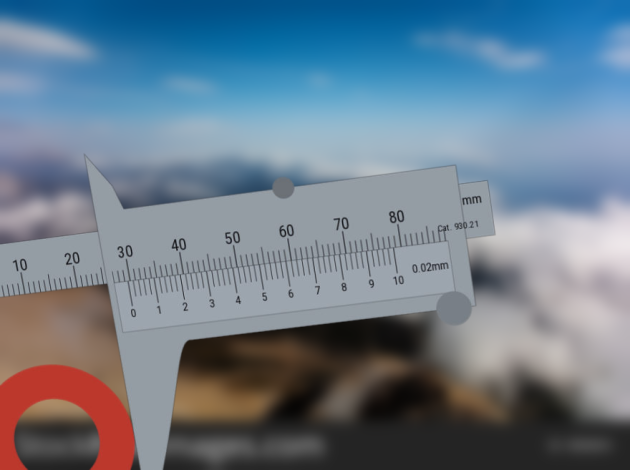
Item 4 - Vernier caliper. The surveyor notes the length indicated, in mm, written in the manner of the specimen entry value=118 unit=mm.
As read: value=29.6 unit=mm
